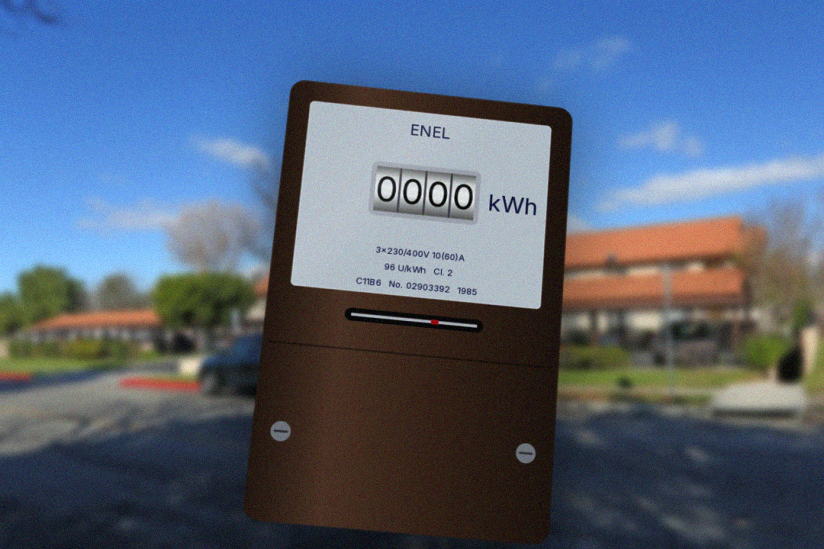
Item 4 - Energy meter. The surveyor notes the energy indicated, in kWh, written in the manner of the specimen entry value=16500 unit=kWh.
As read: value=0 unit=kWh
